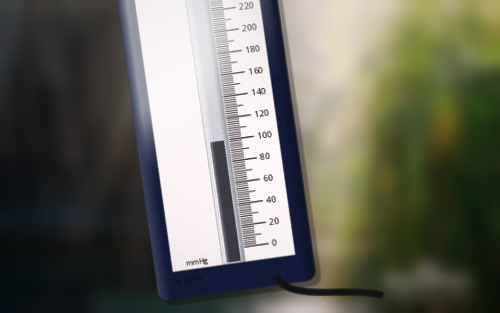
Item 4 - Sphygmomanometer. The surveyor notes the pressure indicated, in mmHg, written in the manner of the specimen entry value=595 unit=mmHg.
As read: value=100 unit=mmHg
